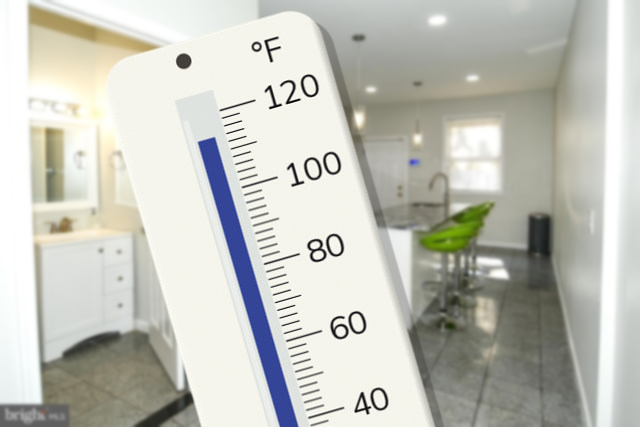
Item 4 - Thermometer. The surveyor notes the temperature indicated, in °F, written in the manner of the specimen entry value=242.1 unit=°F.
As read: value=114 unit=°F
